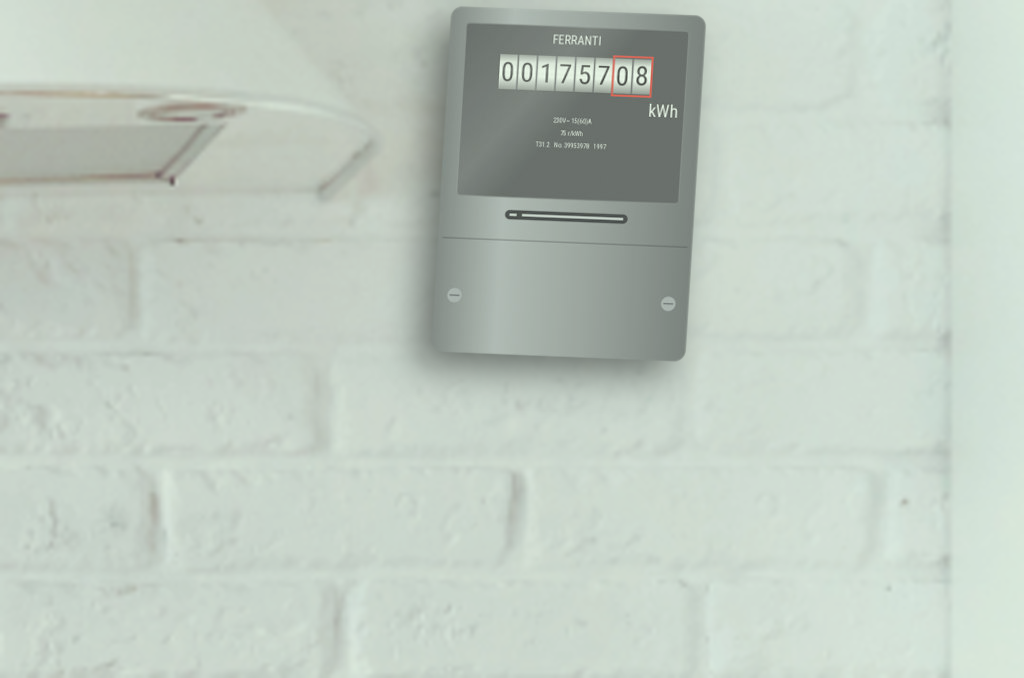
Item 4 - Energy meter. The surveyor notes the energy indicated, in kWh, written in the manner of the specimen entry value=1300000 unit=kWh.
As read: value=1757.08 unit=kWh
